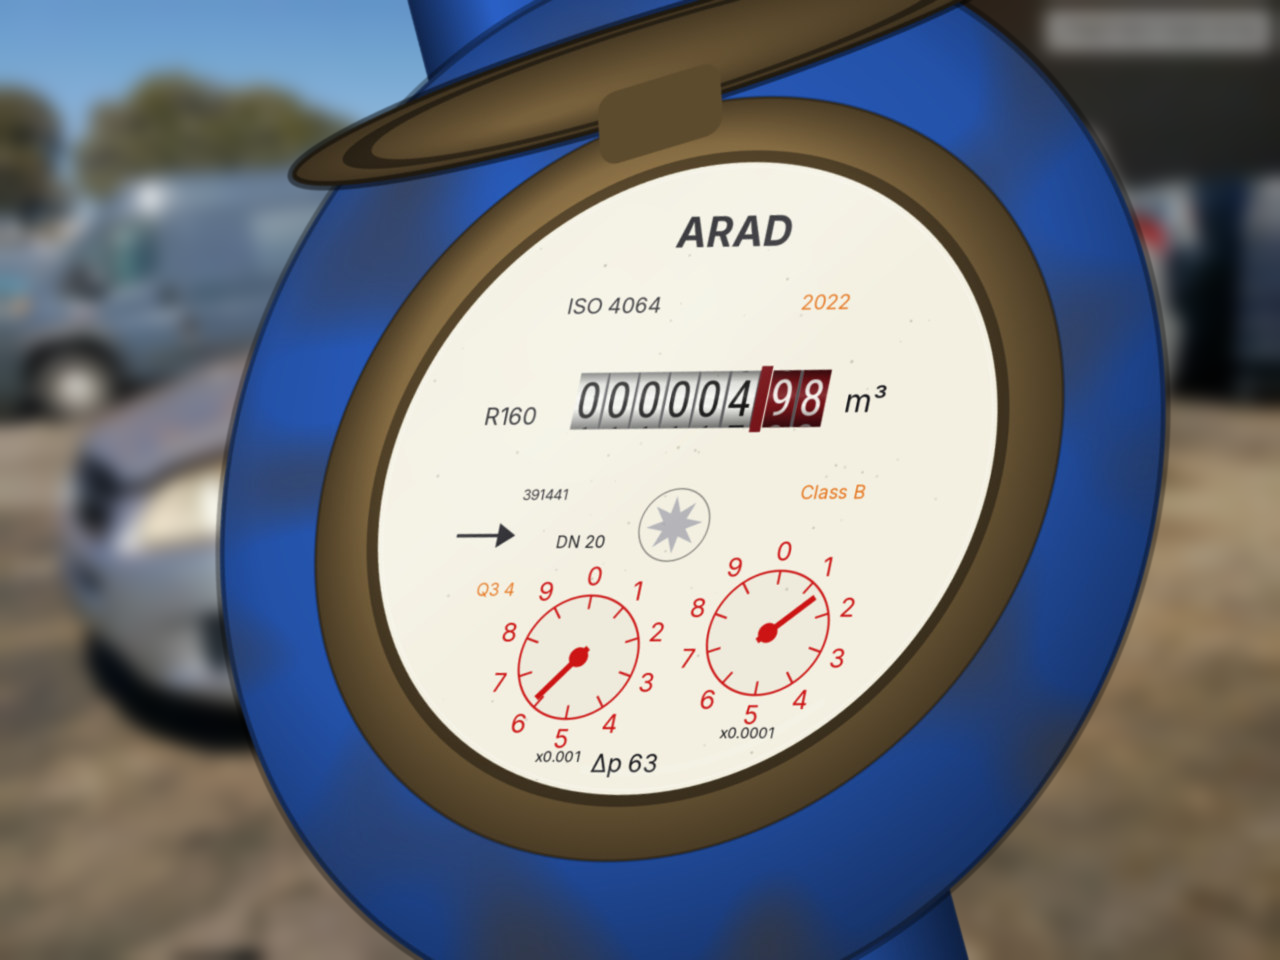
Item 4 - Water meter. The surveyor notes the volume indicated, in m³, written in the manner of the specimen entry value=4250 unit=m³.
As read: value=4.9861 unit=m³
